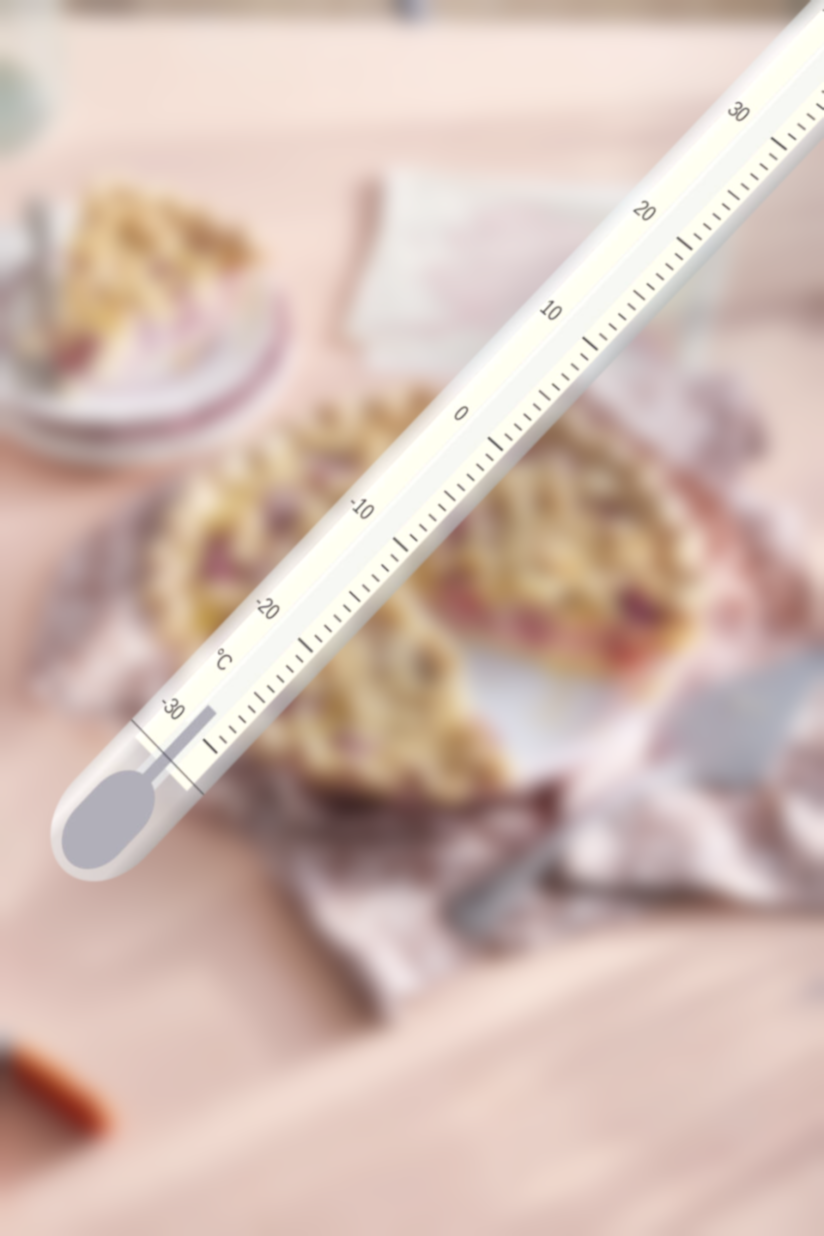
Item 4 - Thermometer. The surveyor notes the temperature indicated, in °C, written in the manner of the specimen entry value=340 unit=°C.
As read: value=-28 unit=°C
